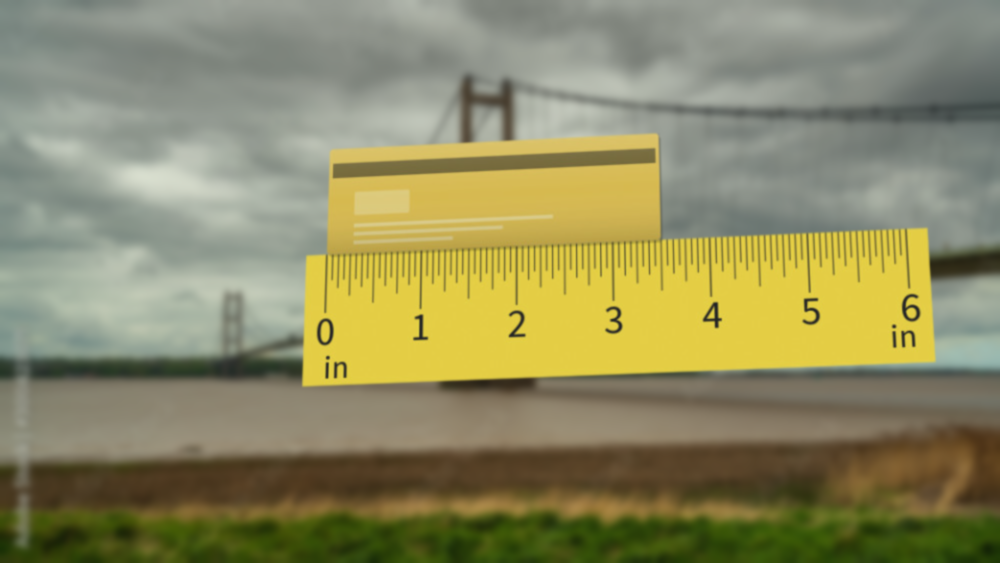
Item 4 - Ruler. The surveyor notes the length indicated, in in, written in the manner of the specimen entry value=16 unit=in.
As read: value=3.5 unit=in
